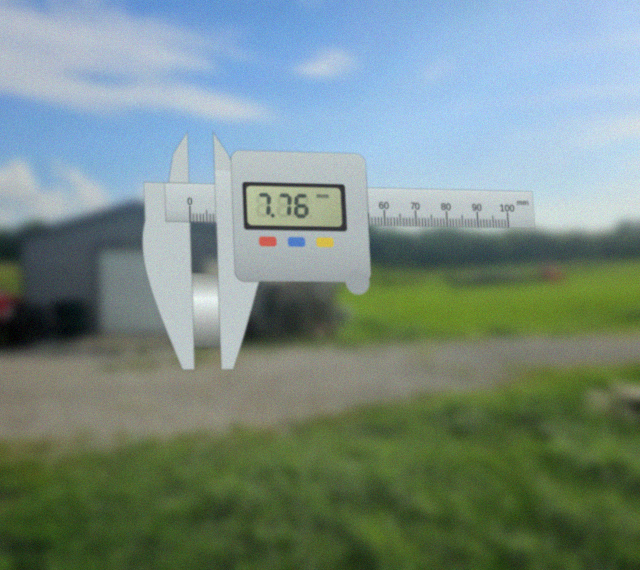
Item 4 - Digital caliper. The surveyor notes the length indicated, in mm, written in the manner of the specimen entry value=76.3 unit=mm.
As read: value=7.76 unit=mm
